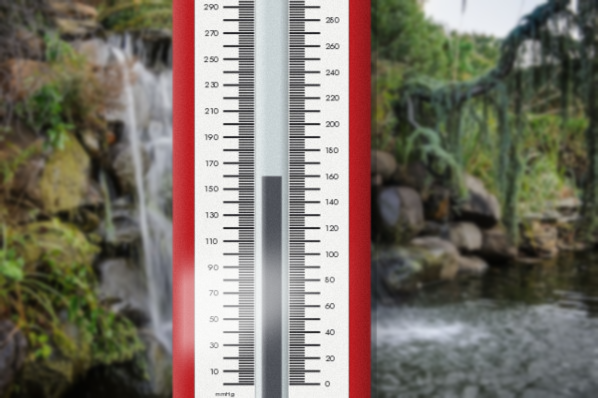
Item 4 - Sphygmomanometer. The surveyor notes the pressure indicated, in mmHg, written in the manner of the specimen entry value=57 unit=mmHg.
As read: value=160 unit=mmHg
